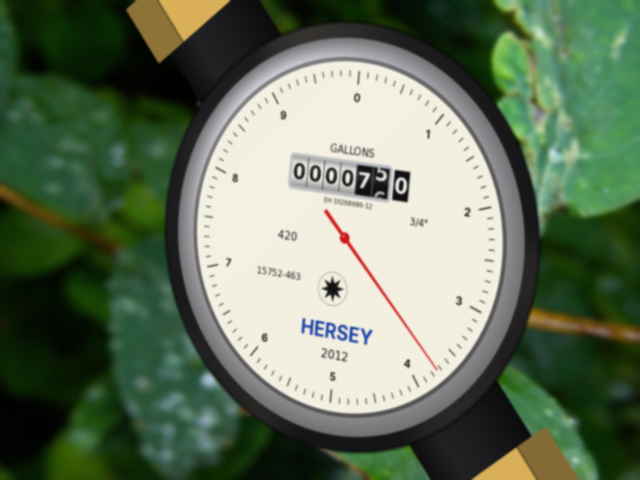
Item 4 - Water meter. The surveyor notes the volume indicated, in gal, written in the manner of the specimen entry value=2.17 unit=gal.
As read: value=753.7 unit=gal
